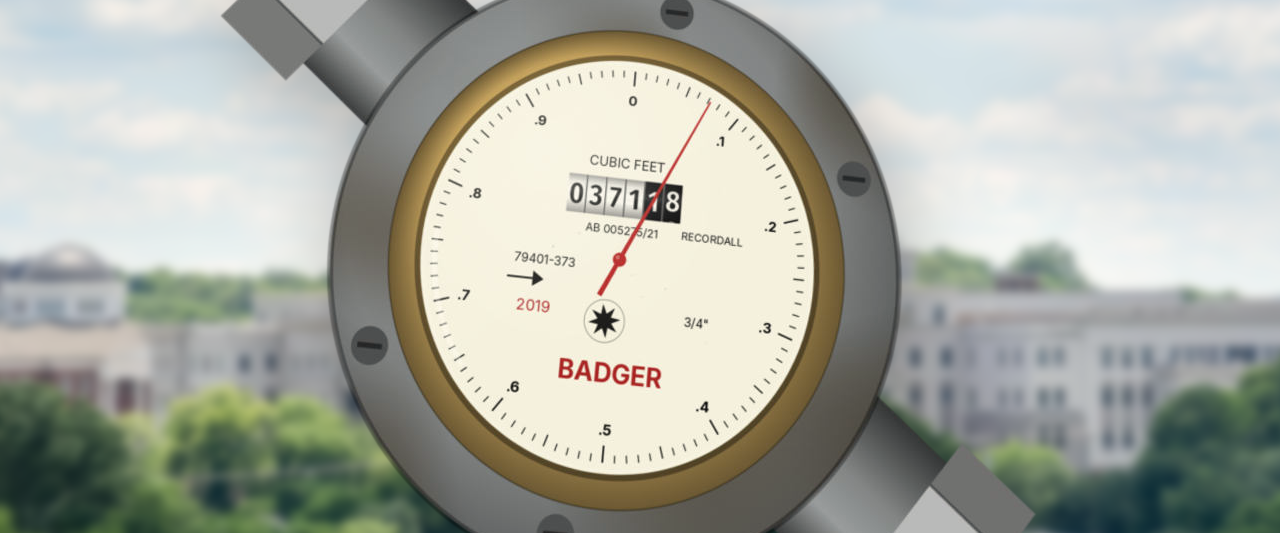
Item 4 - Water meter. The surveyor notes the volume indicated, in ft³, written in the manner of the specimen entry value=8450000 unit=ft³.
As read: value=37118.07 unit=ft³
